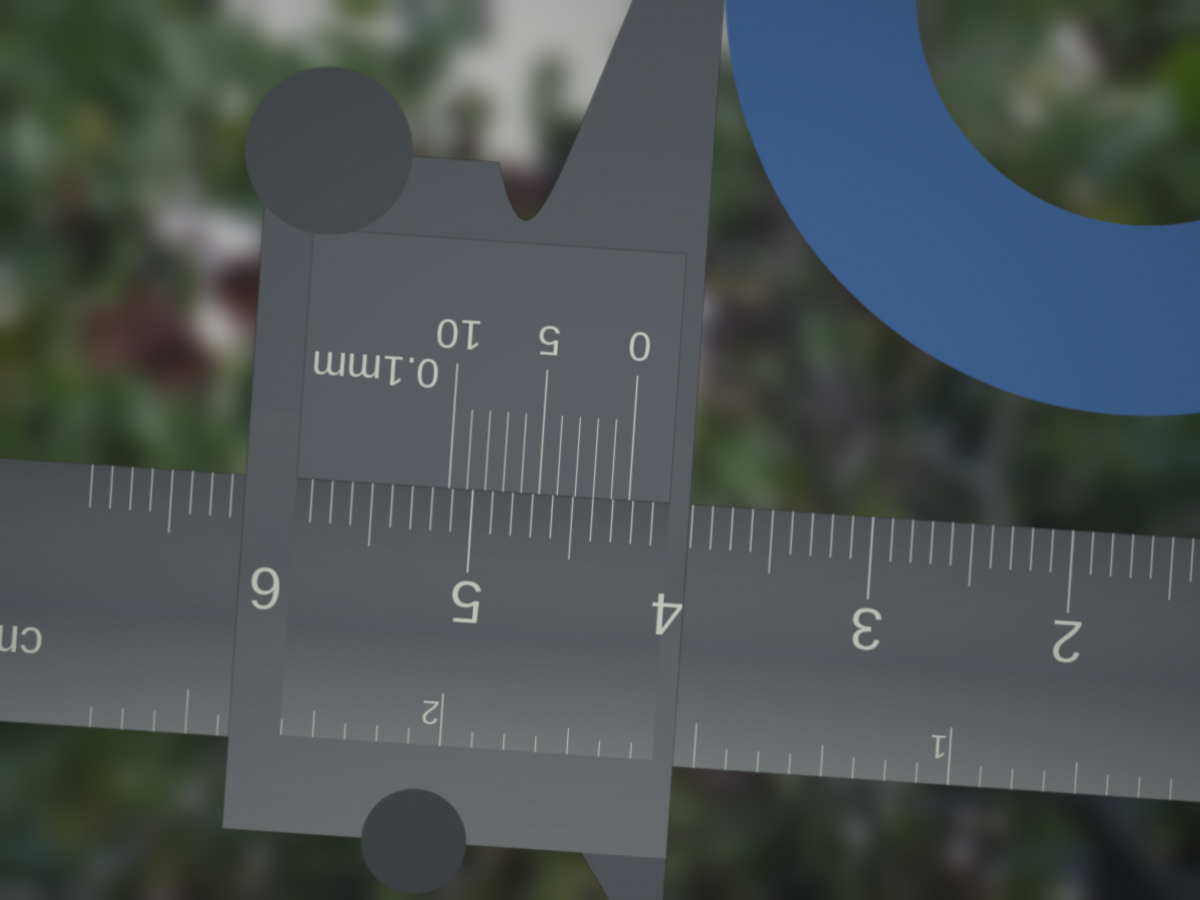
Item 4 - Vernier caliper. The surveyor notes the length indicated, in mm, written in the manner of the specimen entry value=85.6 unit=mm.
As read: value=42.2 unit=mm
